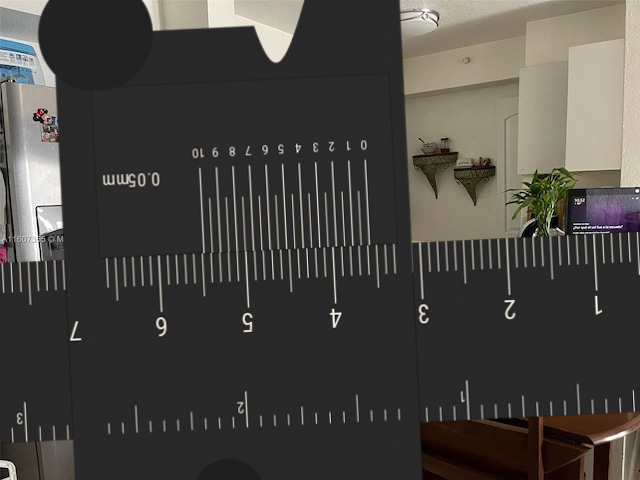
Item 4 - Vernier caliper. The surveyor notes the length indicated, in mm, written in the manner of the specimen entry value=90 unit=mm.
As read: value=35.8 unit=mm
